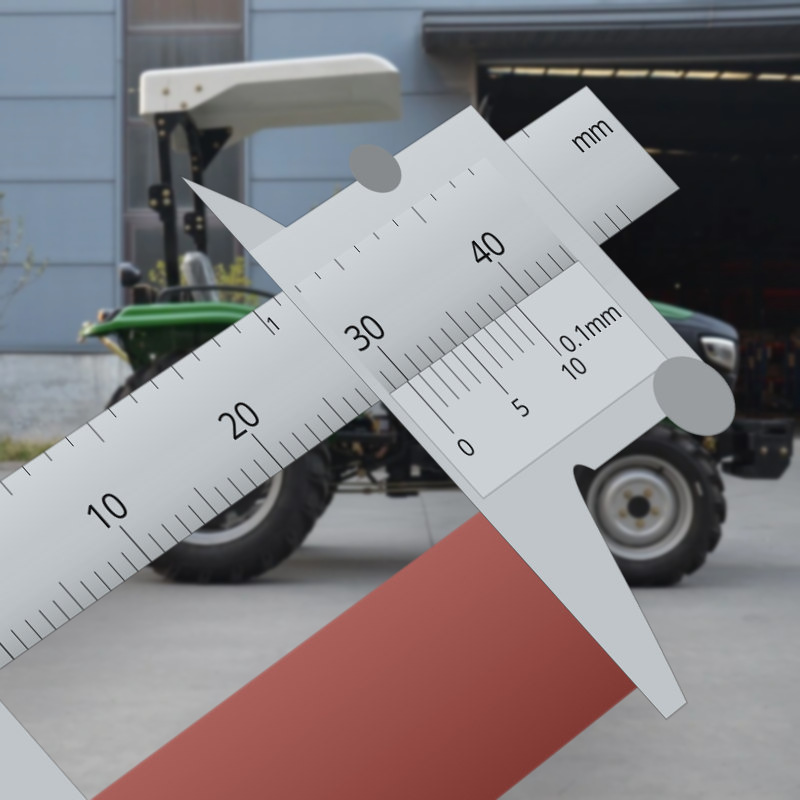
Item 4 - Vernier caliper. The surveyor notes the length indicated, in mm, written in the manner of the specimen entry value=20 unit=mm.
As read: value=29.9 unit=mm
